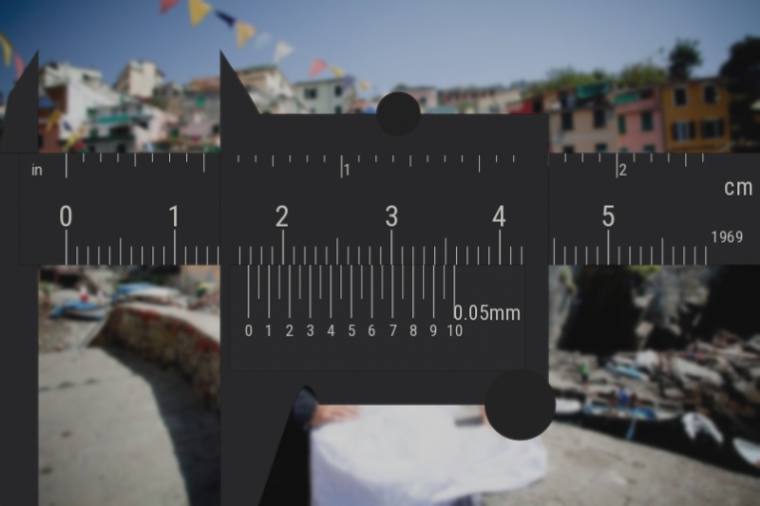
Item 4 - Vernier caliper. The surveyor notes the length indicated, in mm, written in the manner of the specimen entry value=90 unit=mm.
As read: value=16.8 unit=mm
